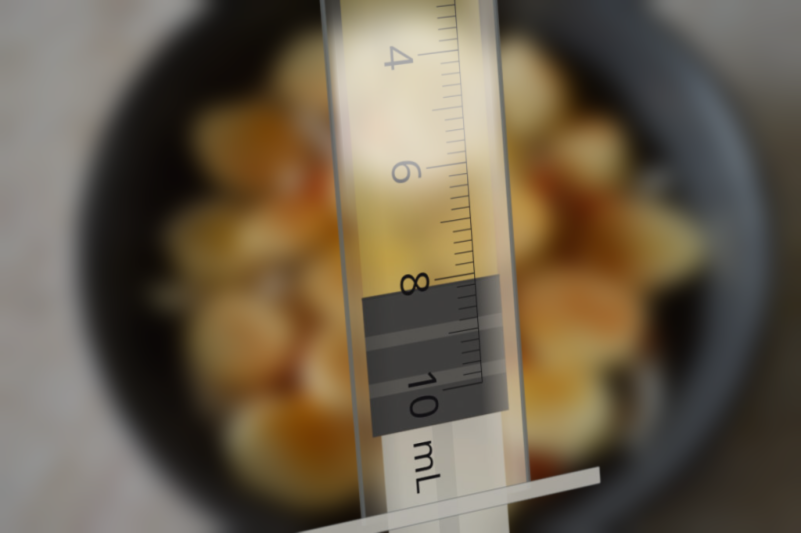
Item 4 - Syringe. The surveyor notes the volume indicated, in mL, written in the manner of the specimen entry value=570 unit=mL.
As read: value=8.1 unit=mL
